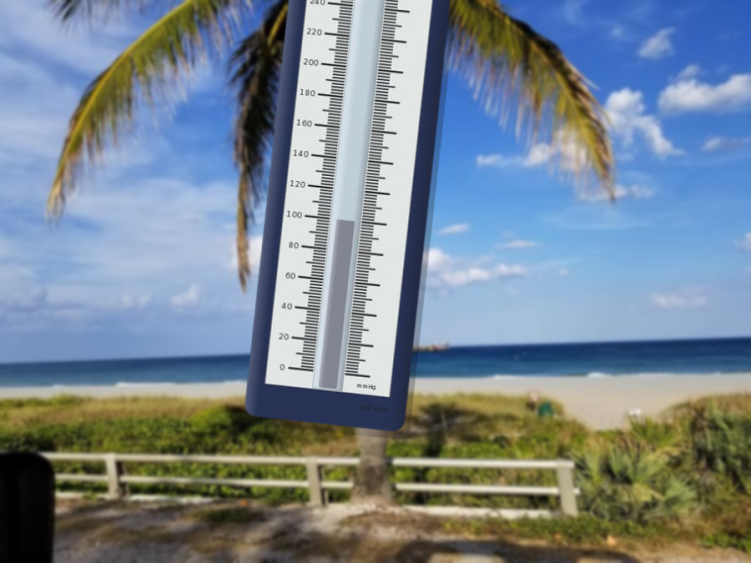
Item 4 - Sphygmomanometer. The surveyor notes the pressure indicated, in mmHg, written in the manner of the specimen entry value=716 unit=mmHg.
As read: value=100 unit=mmHg
